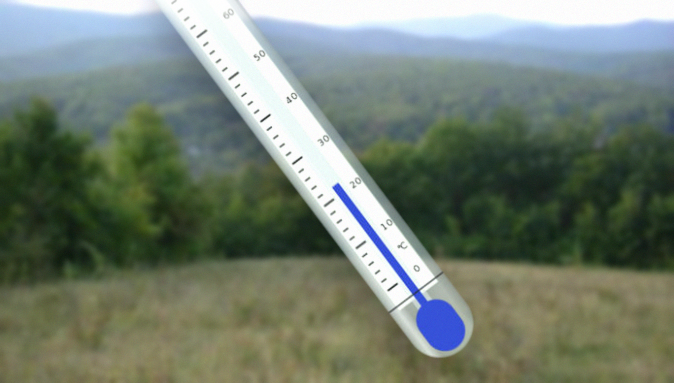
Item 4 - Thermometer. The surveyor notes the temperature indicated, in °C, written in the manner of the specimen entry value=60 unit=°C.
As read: value=22 unit=°C
